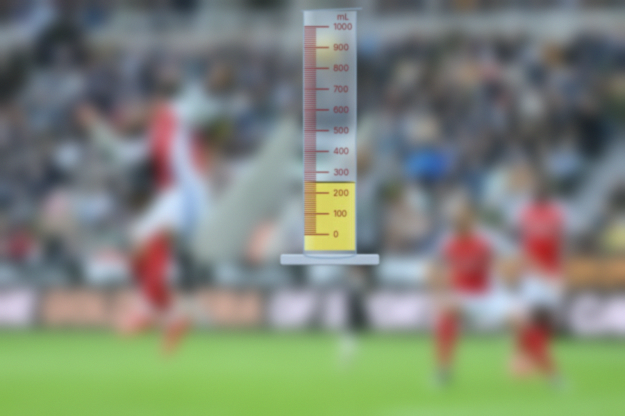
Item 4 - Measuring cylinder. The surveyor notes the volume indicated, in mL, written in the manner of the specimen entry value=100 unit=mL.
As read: value=250 unit=mL
